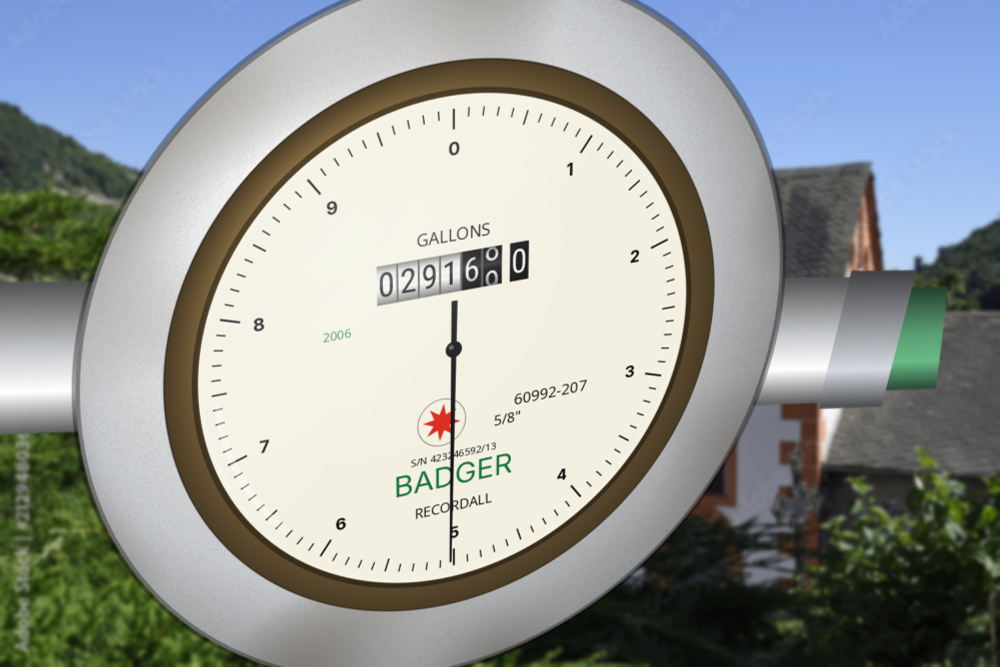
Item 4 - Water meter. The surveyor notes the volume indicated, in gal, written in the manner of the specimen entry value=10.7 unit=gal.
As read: value=291685.0 unit=gal
